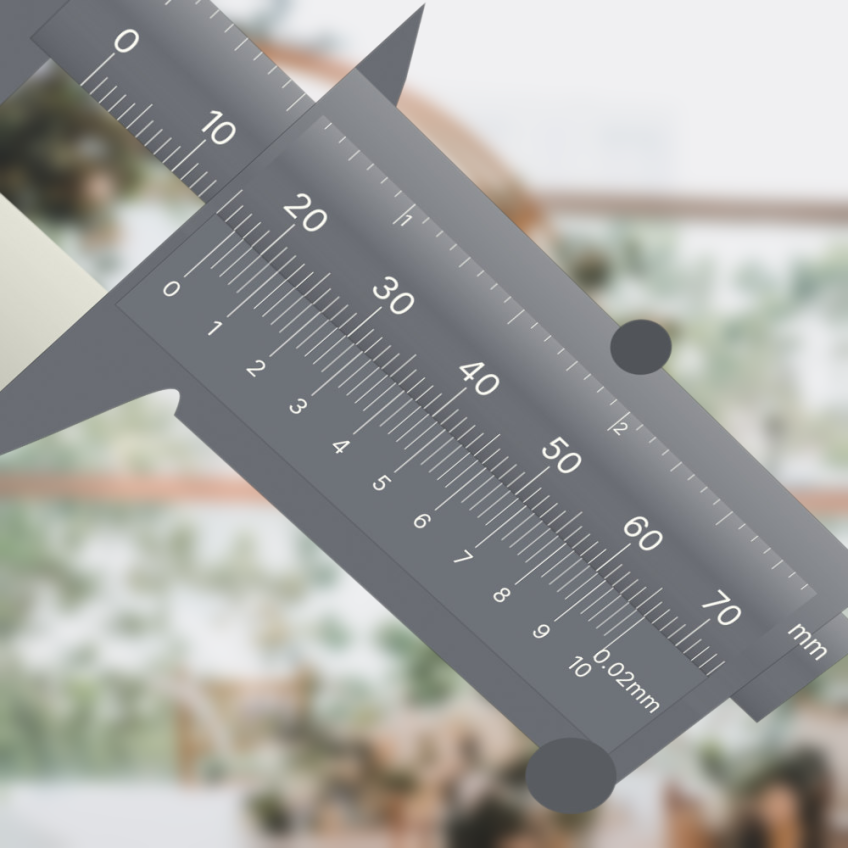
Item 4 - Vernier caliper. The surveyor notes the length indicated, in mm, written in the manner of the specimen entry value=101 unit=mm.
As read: value=17.1 unit=mm
